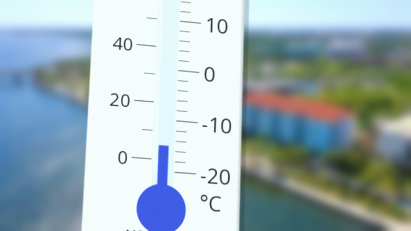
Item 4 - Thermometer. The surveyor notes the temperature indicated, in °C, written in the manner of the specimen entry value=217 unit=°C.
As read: value=-15 unit=°C
